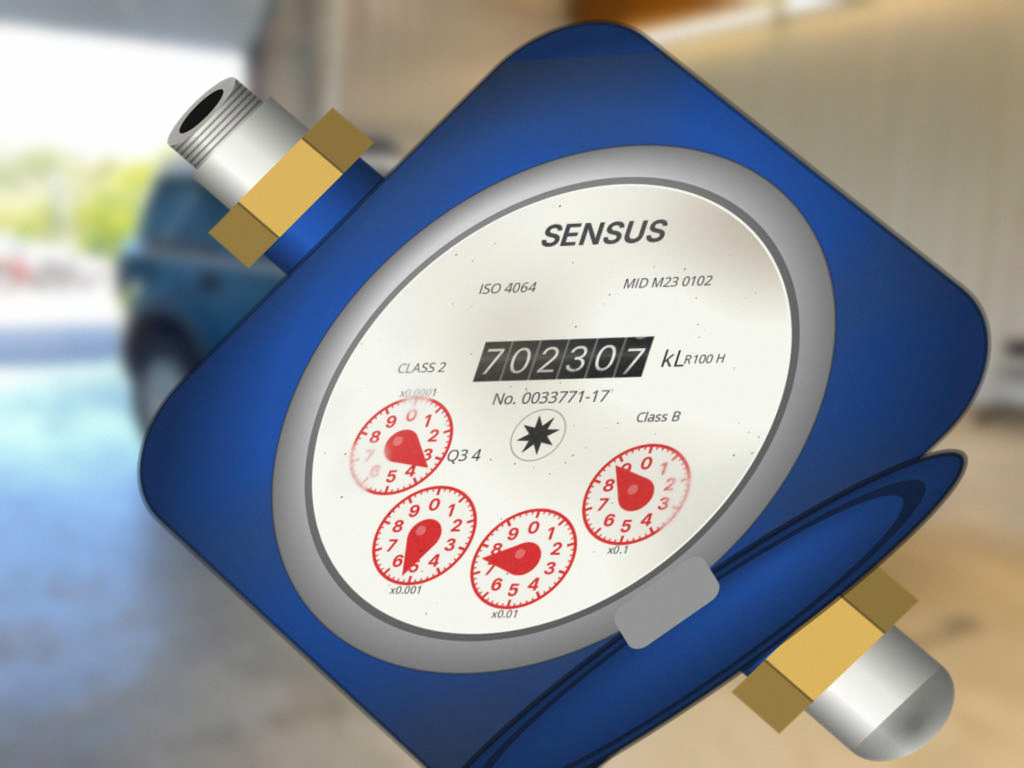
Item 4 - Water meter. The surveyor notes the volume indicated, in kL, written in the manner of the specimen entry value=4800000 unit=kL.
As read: value=702306.8753 unit=kL
